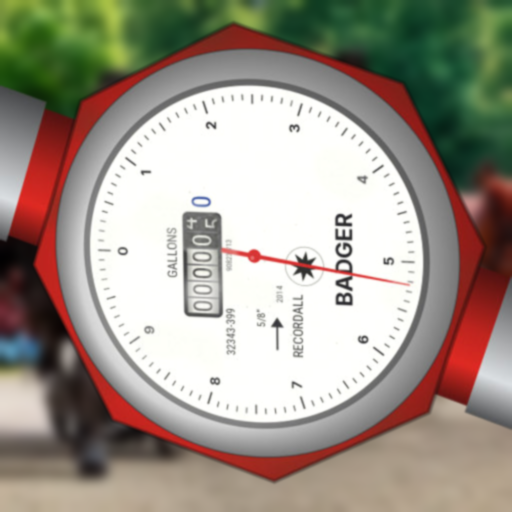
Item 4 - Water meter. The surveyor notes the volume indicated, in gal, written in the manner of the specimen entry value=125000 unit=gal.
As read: value=45.2 unit=gal
